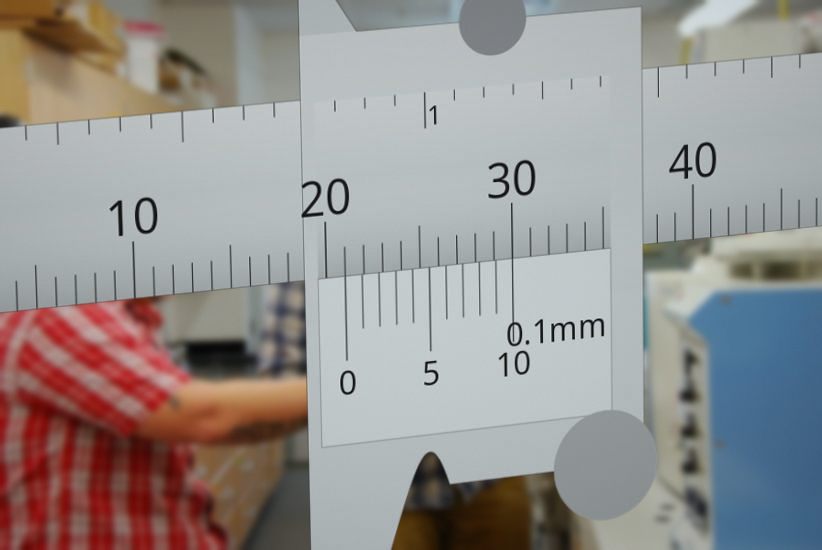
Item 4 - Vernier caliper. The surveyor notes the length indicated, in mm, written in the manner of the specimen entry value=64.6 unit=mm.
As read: value=21.0 unit=mm
